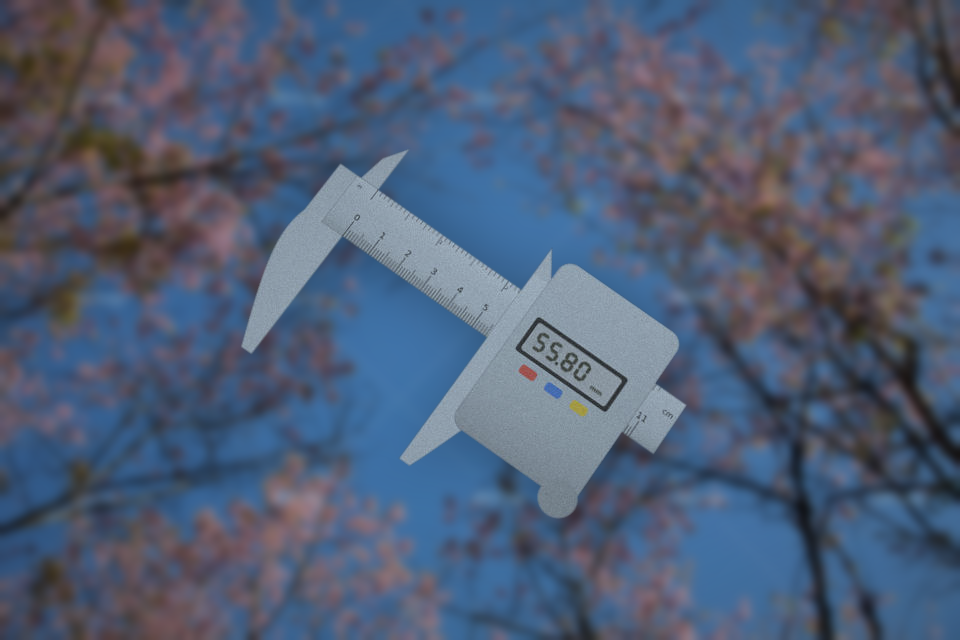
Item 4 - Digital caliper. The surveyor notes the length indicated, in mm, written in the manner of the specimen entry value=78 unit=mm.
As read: value=55.80 unit=mm
